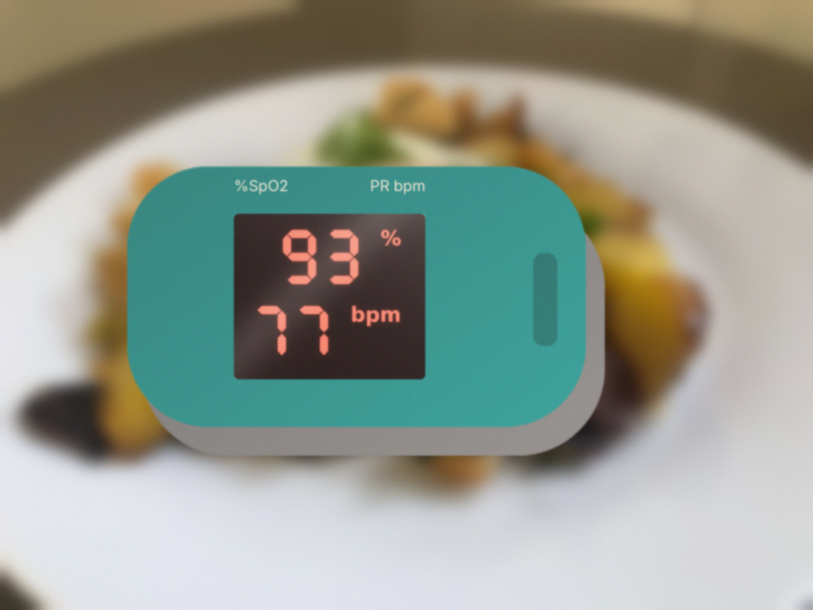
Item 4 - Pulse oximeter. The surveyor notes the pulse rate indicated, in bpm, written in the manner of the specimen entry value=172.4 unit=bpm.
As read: value=77 unit=bpm
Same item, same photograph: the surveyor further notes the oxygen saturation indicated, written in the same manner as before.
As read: value=93 unit=%
